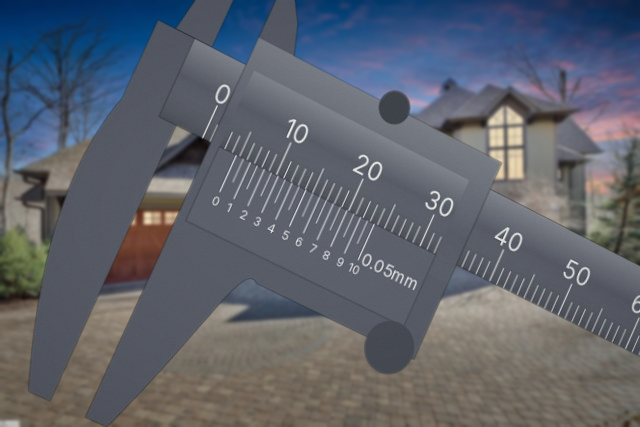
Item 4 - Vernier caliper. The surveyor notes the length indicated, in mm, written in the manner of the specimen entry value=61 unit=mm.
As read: value=4.6 unit=mm
